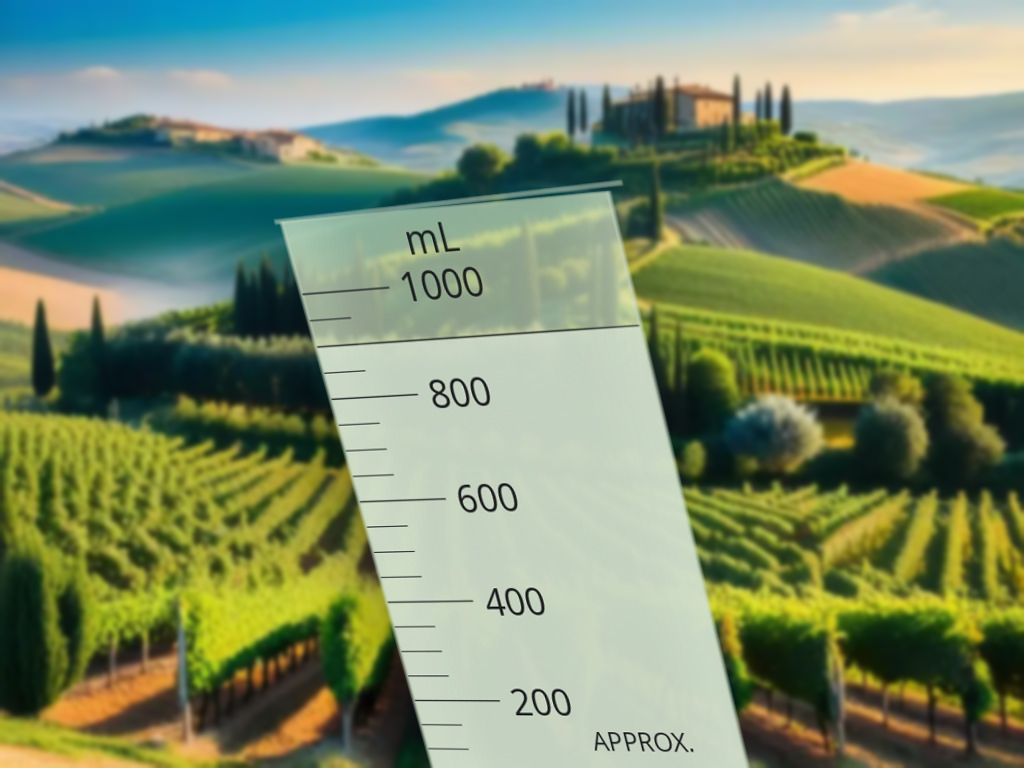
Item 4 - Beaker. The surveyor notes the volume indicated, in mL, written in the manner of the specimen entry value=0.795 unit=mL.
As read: value=900 unit=mL
